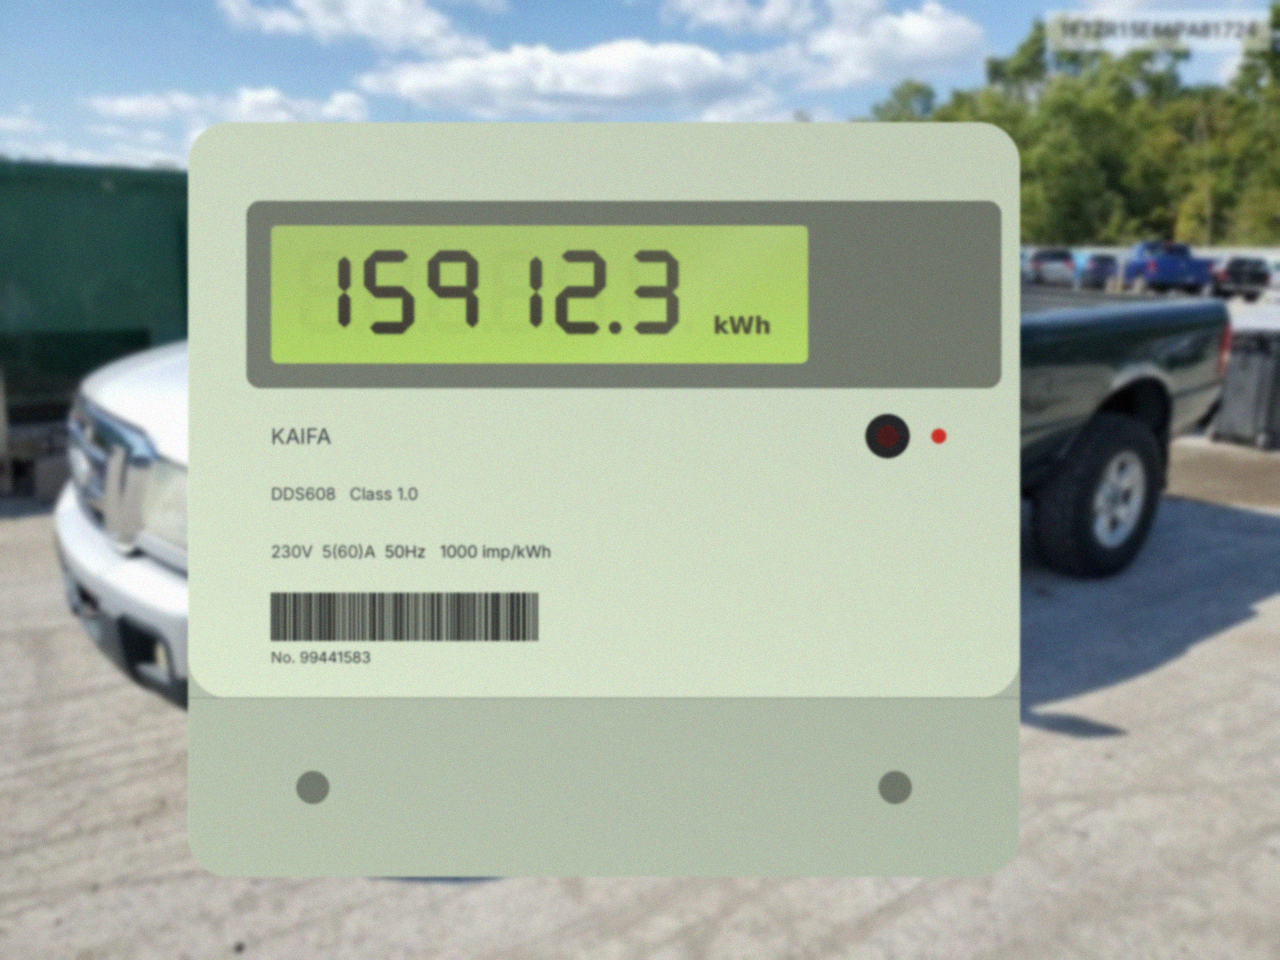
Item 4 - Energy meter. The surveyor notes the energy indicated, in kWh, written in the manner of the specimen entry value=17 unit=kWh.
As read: value=15912.3 unit=kWh
